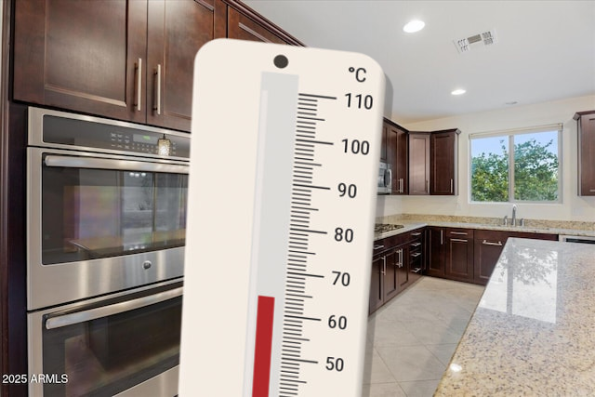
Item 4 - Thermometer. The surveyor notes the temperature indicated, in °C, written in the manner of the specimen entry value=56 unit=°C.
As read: value=64 unit=°C
